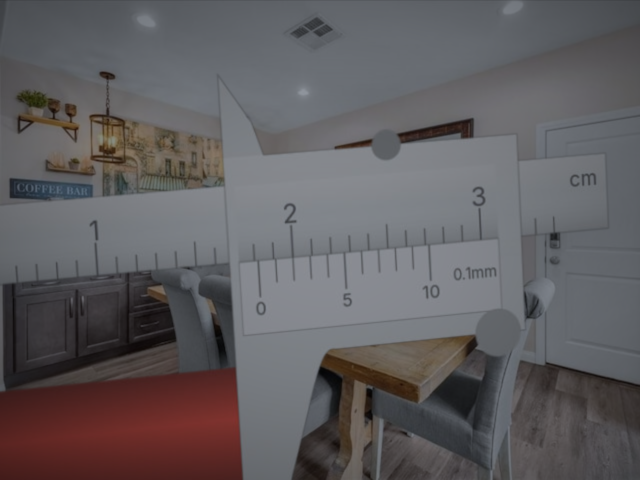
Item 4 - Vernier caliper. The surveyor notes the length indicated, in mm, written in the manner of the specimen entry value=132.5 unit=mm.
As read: value=18.2 unit=mm
